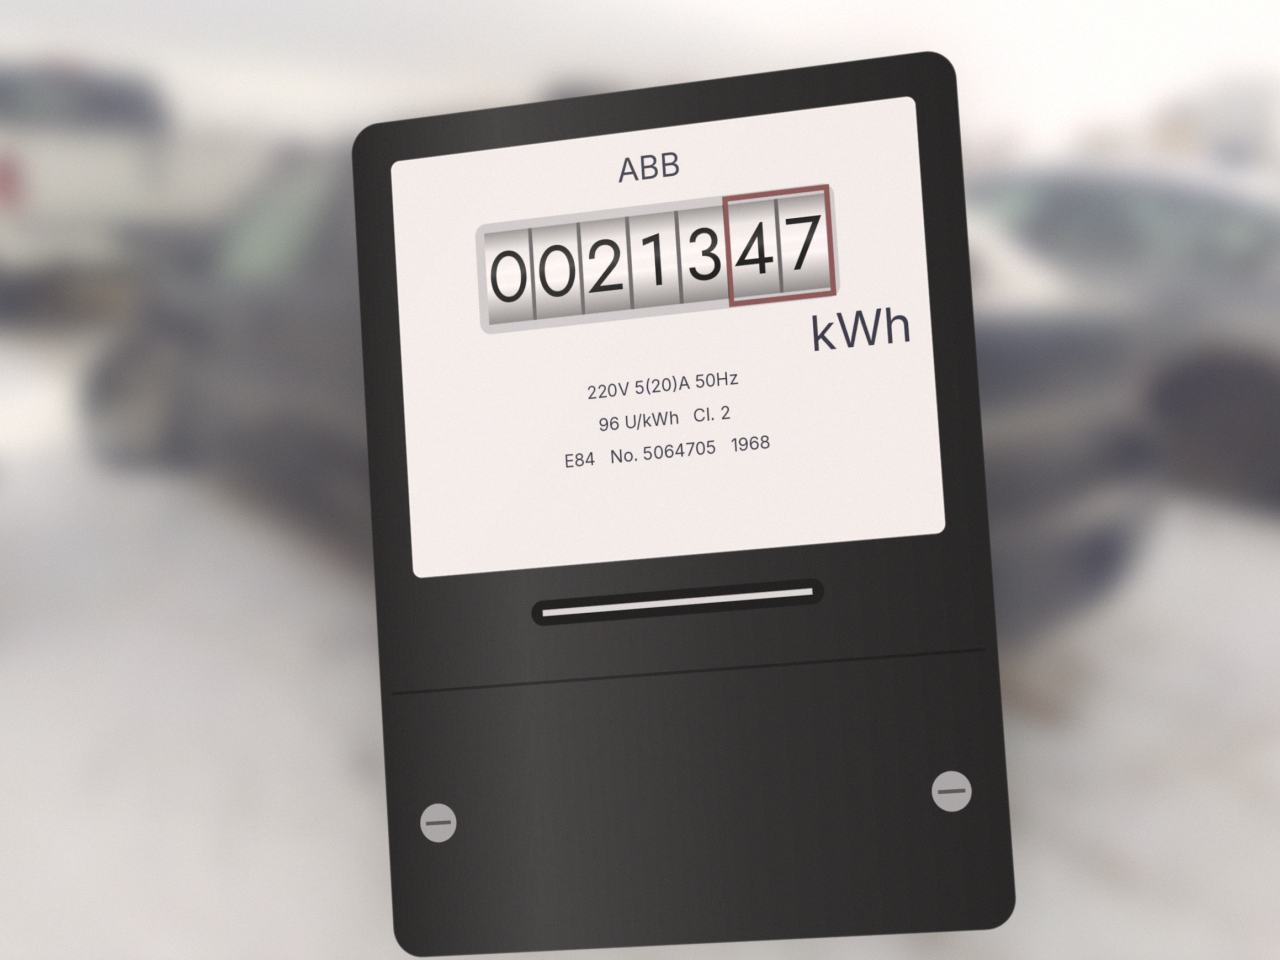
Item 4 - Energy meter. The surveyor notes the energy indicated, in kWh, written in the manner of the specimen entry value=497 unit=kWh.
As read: value=213.47 unit=kWh
